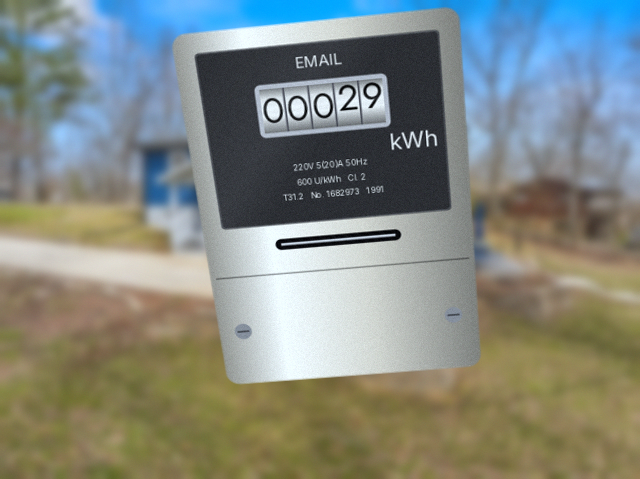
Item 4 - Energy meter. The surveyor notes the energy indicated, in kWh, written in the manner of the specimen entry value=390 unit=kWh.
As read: value=29 unit=kWh
